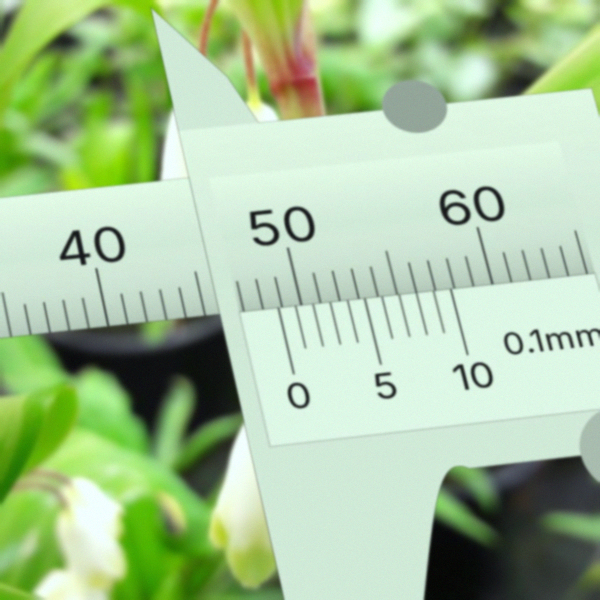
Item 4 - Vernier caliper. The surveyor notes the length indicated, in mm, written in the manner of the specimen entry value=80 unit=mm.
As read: value=48.8 unit=mm
